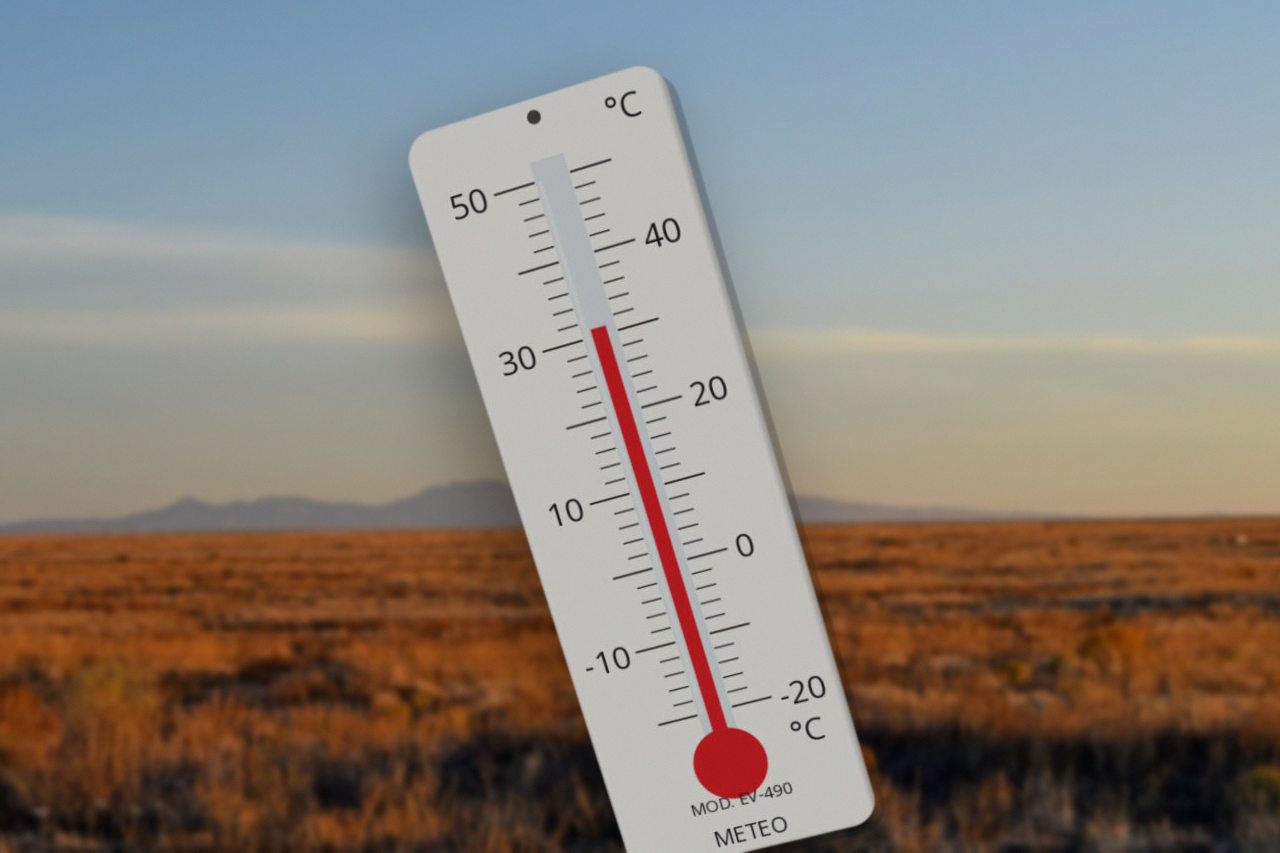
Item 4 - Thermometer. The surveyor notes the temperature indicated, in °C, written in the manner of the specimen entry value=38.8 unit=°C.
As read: value=31 unit=°C
